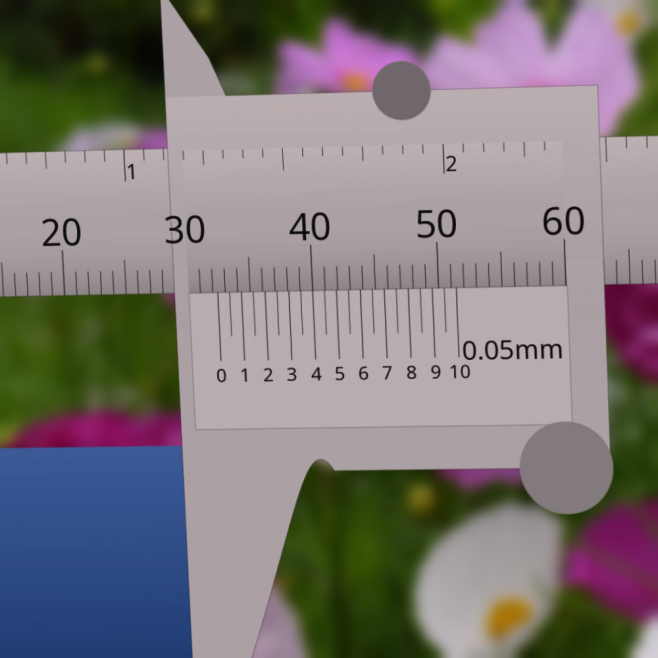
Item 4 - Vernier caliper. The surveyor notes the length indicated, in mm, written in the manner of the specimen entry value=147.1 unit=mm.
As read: value=32.4 unit=mm
